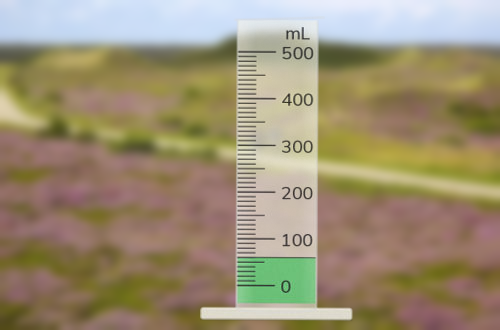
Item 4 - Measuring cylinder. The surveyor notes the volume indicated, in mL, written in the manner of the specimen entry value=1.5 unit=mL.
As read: value=60 unit=mL
